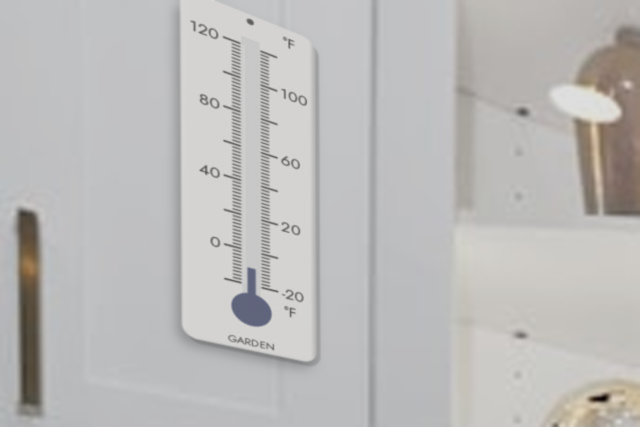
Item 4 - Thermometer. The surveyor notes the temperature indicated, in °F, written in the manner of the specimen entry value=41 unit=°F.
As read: value=-10 unit=°F
